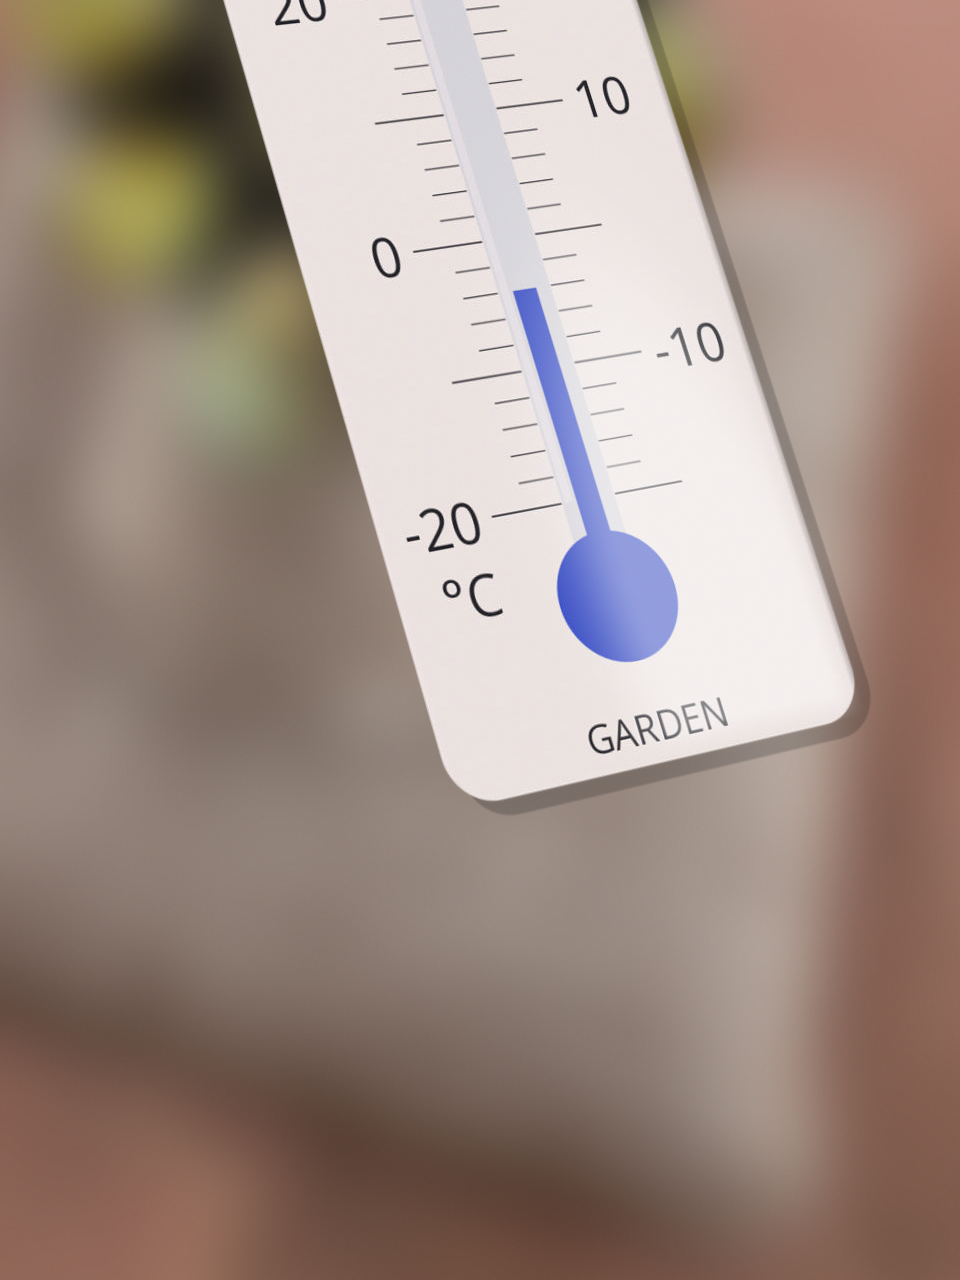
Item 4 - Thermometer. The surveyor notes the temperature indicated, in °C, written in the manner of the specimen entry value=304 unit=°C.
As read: value=-4 unit=°C
